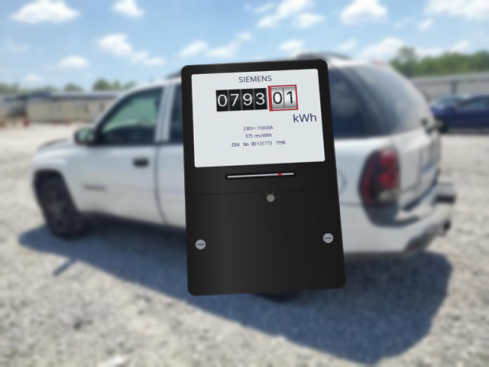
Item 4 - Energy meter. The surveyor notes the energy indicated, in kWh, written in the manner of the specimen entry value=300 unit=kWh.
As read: value=793.01 unit=kWh
